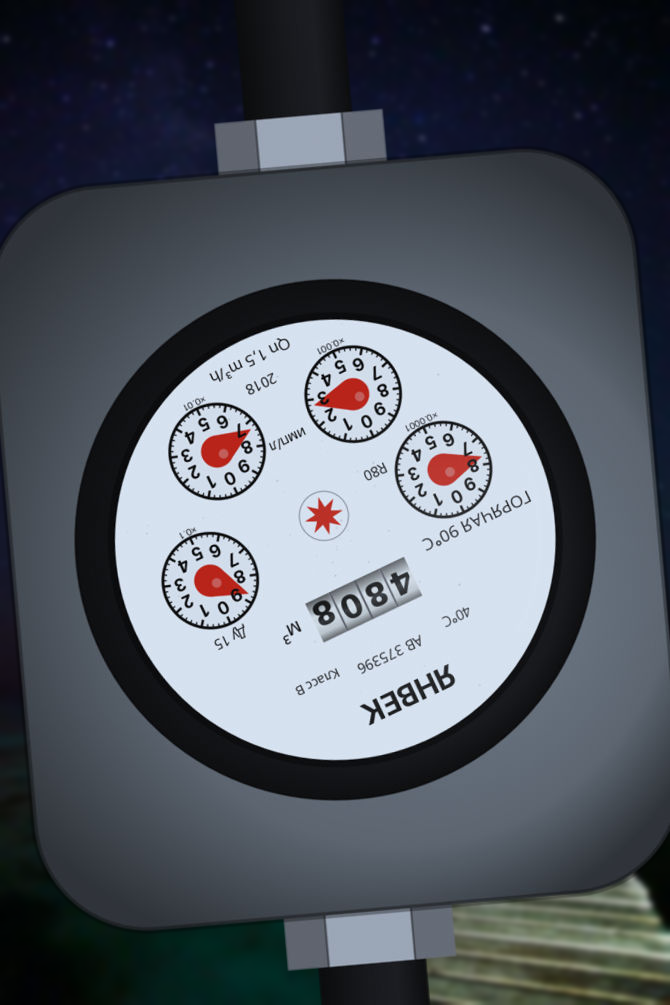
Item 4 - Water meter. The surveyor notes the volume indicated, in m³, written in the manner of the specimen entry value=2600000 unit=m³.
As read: value=4807.8727 unit=m³
